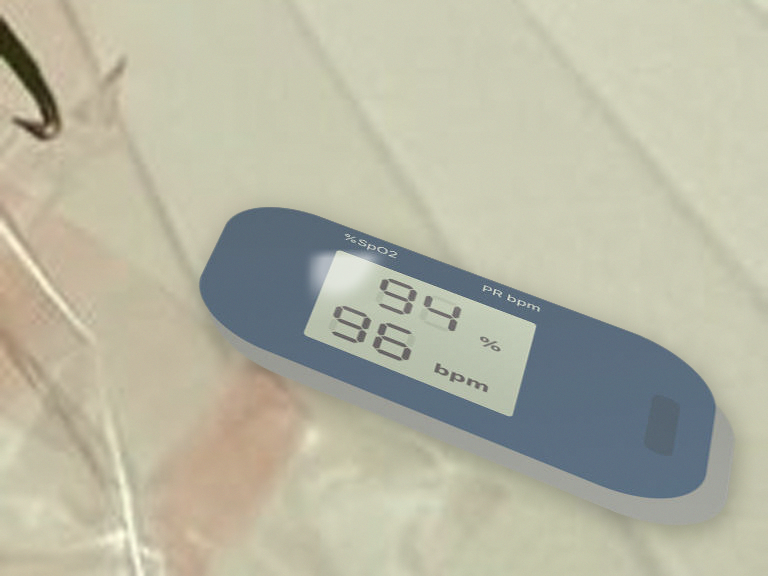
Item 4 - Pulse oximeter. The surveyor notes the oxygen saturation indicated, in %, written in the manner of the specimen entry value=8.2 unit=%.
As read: value=94 unit=%
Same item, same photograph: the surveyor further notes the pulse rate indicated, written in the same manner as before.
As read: value=96 unit=bpm
